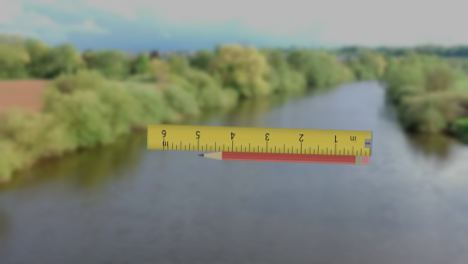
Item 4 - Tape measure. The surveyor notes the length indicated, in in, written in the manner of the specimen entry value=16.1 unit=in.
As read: value=5 unit=in
